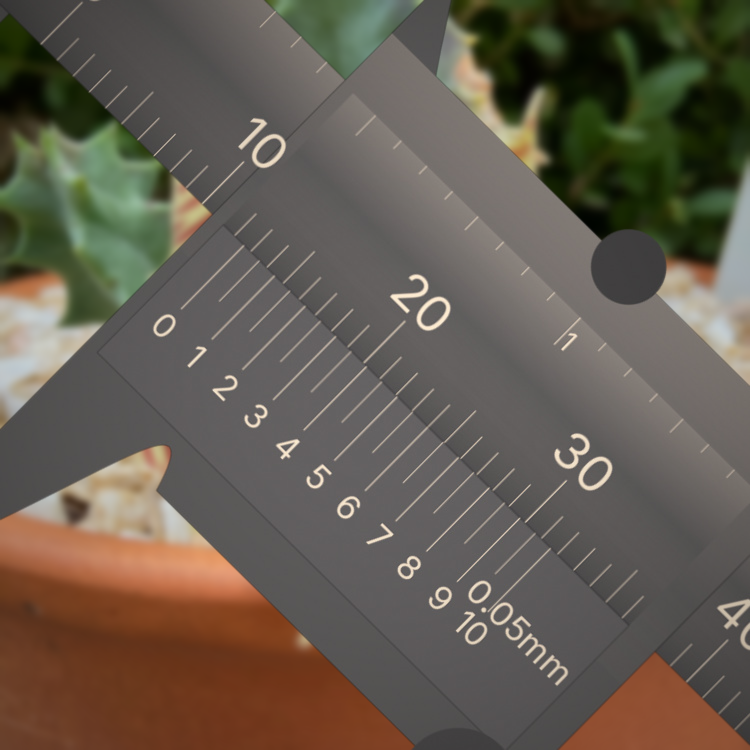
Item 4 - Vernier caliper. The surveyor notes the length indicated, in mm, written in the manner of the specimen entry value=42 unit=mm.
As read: value=12.6 unit=mm
